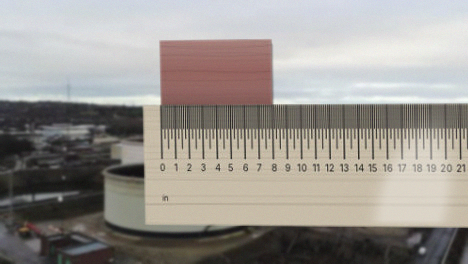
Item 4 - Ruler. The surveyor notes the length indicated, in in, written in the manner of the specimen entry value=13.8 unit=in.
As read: value=8 unit=in
